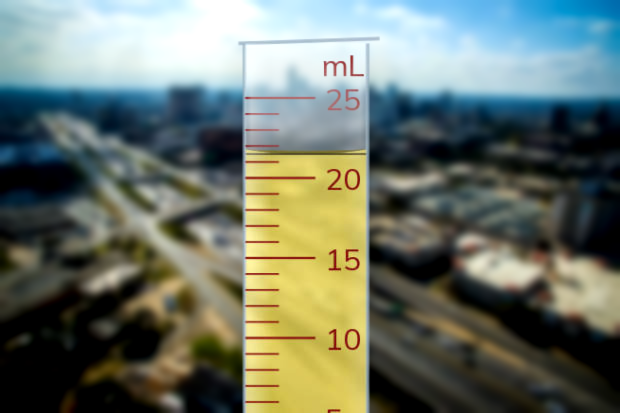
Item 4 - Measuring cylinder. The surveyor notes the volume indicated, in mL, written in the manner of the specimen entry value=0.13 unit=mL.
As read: value=21.5 unit=mL
